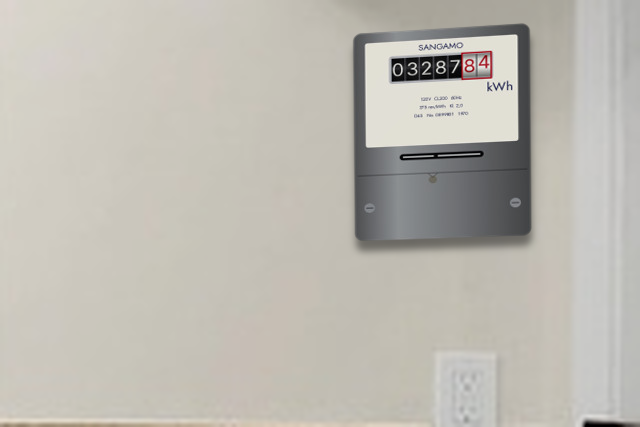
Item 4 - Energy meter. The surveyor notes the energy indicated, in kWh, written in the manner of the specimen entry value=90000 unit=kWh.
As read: value=3287.84 unit=kWh
